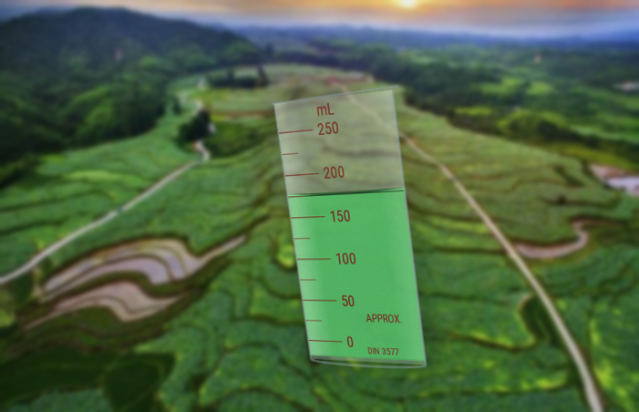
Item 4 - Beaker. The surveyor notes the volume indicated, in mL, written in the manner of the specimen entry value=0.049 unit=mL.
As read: value=175 unit=mL
